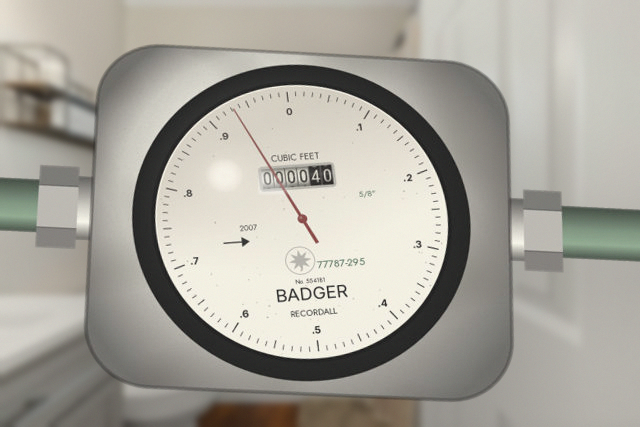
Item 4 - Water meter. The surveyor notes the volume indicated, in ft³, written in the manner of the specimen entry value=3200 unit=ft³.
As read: value=39.93 unit=ft³
